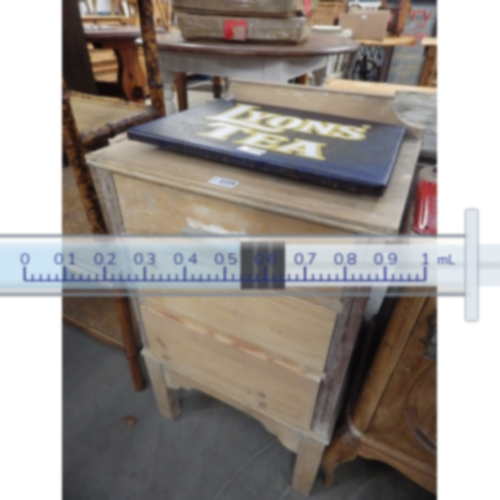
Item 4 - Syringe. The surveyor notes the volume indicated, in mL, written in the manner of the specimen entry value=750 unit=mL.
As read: value=0.54 unit=mL
